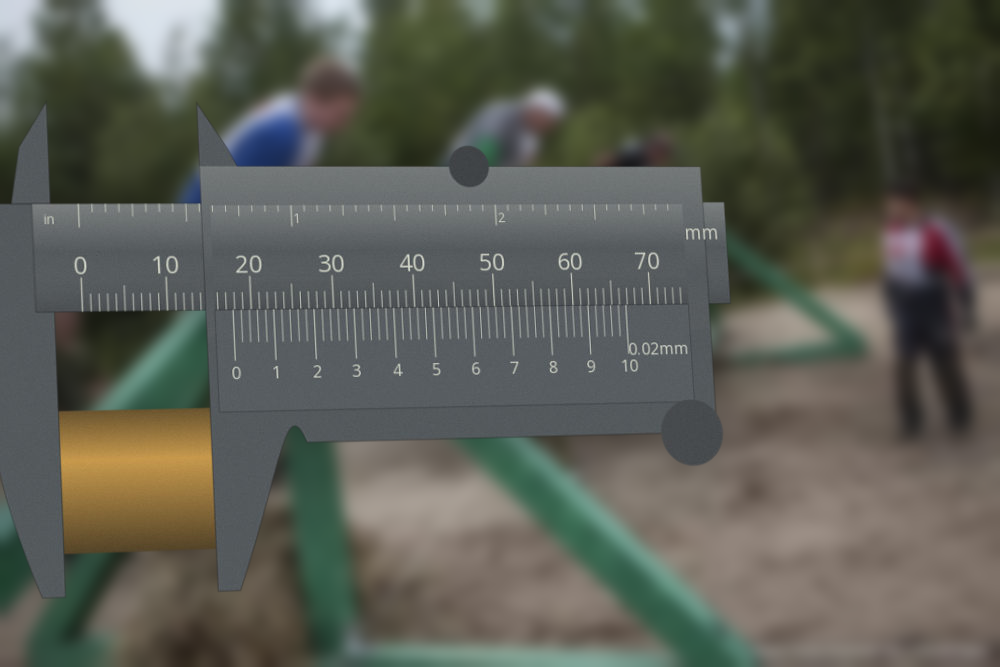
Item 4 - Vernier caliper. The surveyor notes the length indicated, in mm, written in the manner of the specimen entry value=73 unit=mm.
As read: value=17.8 unit=mm
